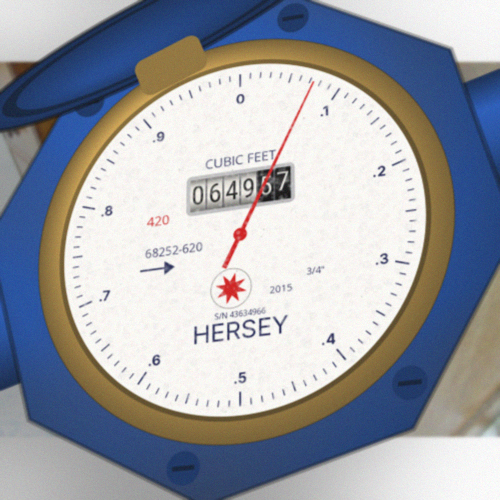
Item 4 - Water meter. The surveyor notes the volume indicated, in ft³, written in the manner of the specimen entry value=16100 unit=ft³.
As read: value=64957.07 unit=ft³
